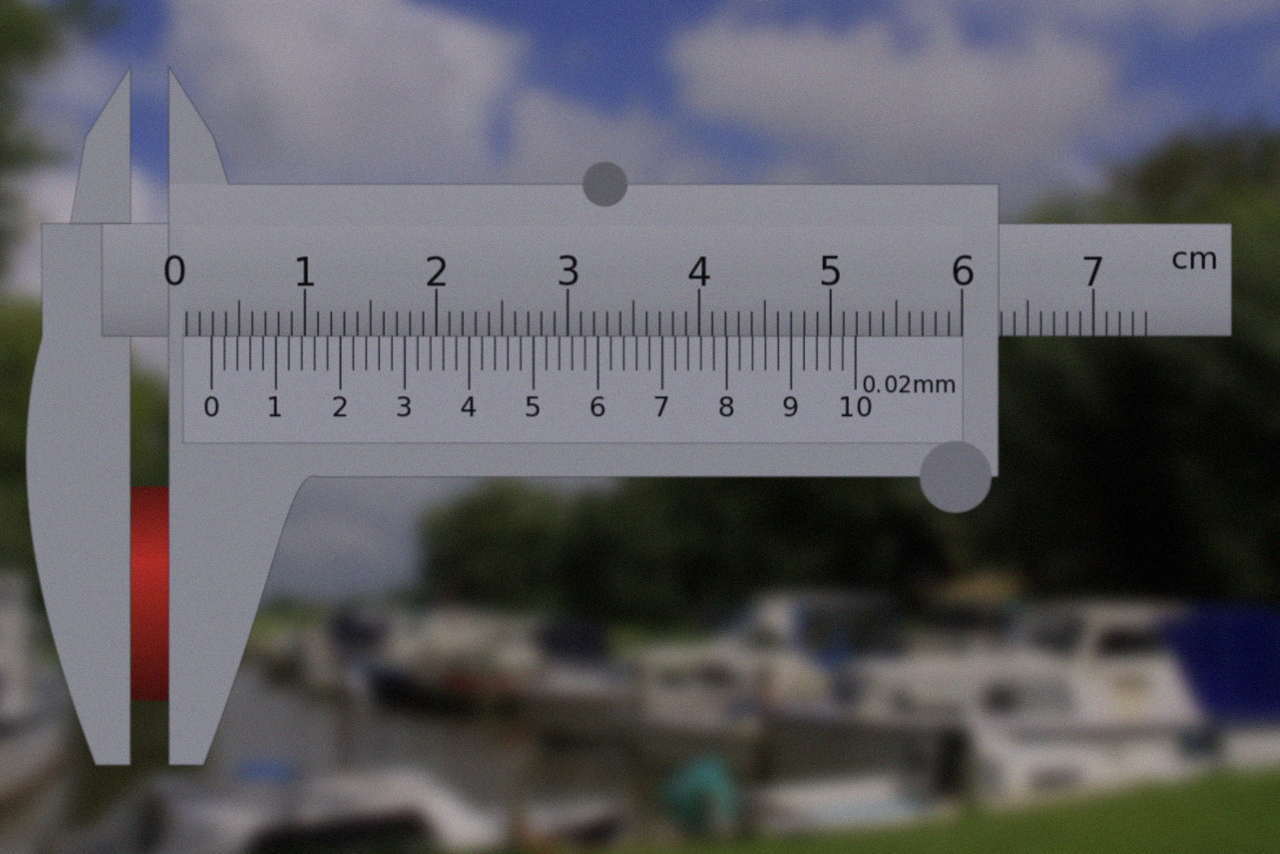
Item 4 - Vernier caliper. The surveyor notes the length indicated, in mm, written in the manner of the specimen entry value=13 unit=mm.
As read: value=2.9 unit=mm
